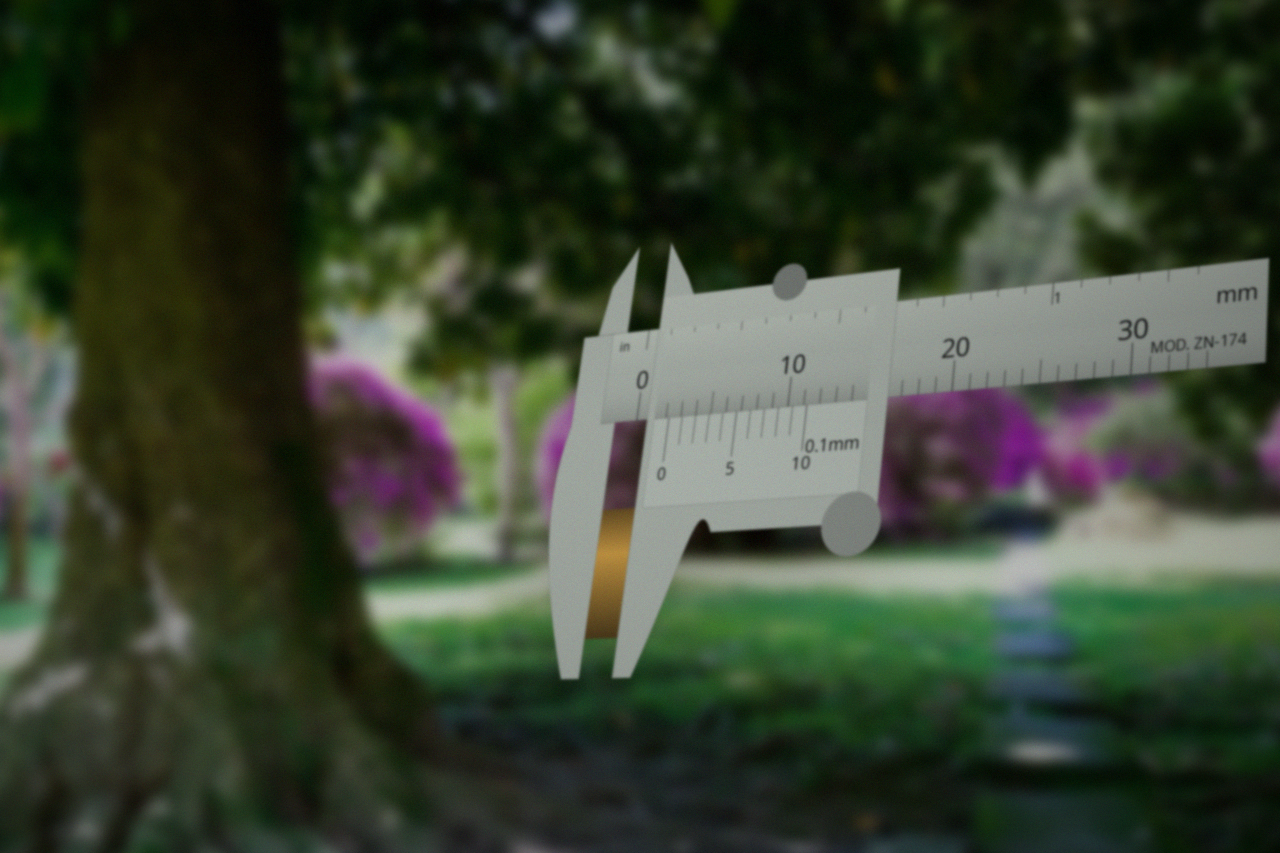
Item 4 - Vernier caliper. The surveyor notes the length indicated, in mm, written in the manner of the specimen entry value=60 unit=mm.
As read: value=2.2 unit=mm
